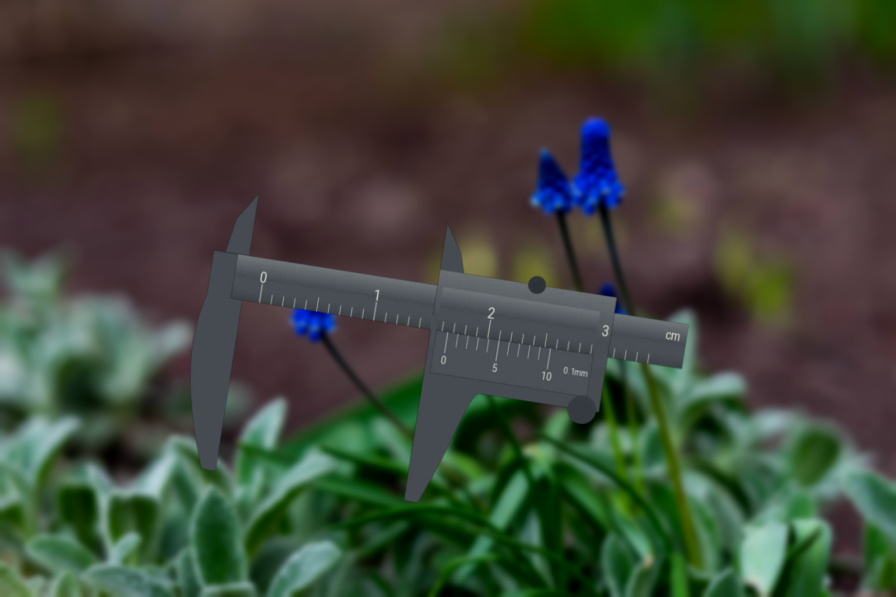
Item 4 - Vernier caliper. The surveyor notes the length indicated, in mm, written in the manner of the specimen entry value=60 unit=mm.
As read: value=16.5 unit=mm
